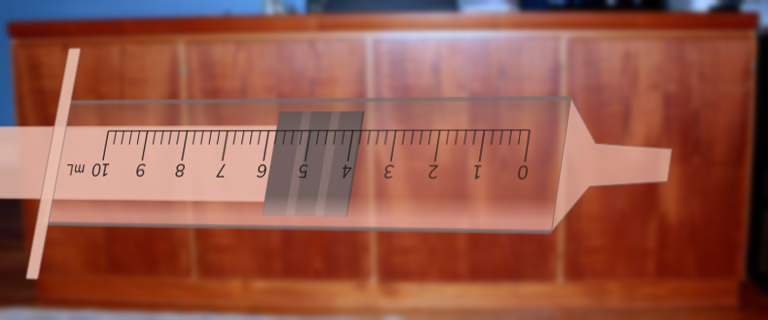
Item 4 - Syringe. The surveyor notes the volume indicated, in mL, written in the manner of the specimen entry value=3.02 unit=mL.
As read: value=3.8 unit=mL
